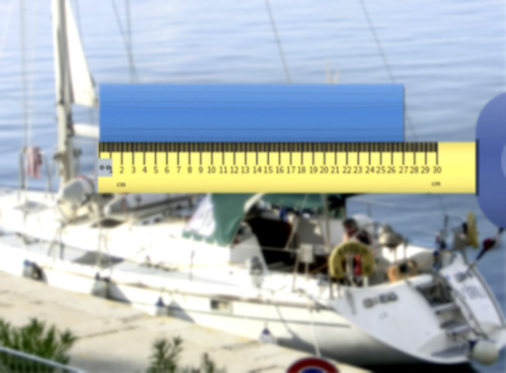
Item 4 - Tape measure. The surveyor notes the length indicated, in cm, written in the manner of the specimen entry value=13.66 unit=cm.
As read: value=27 unit=cm
